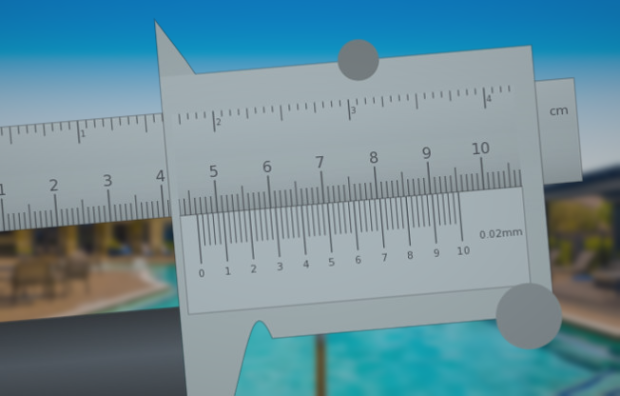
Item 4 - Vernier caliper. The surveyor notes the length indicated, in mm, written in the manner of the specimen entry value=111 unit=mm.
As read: value=46.2 unit=mm
